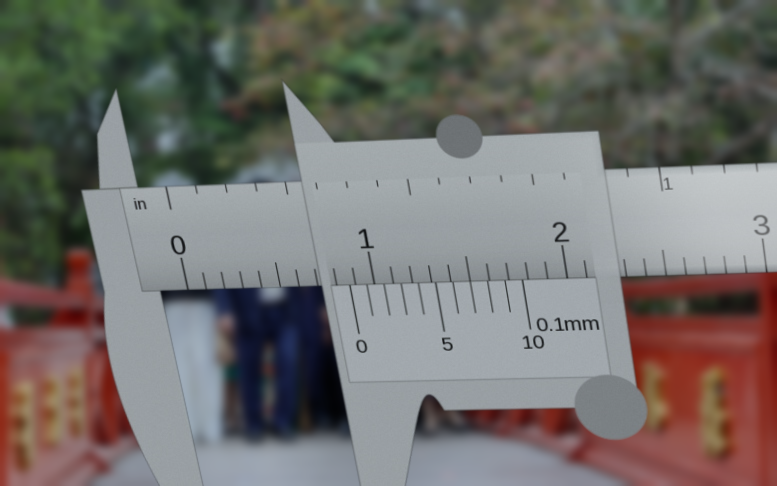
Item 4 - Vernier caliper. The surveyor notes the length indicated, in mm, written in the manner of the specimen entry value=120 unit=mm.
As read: value=8.7 unit=mm
